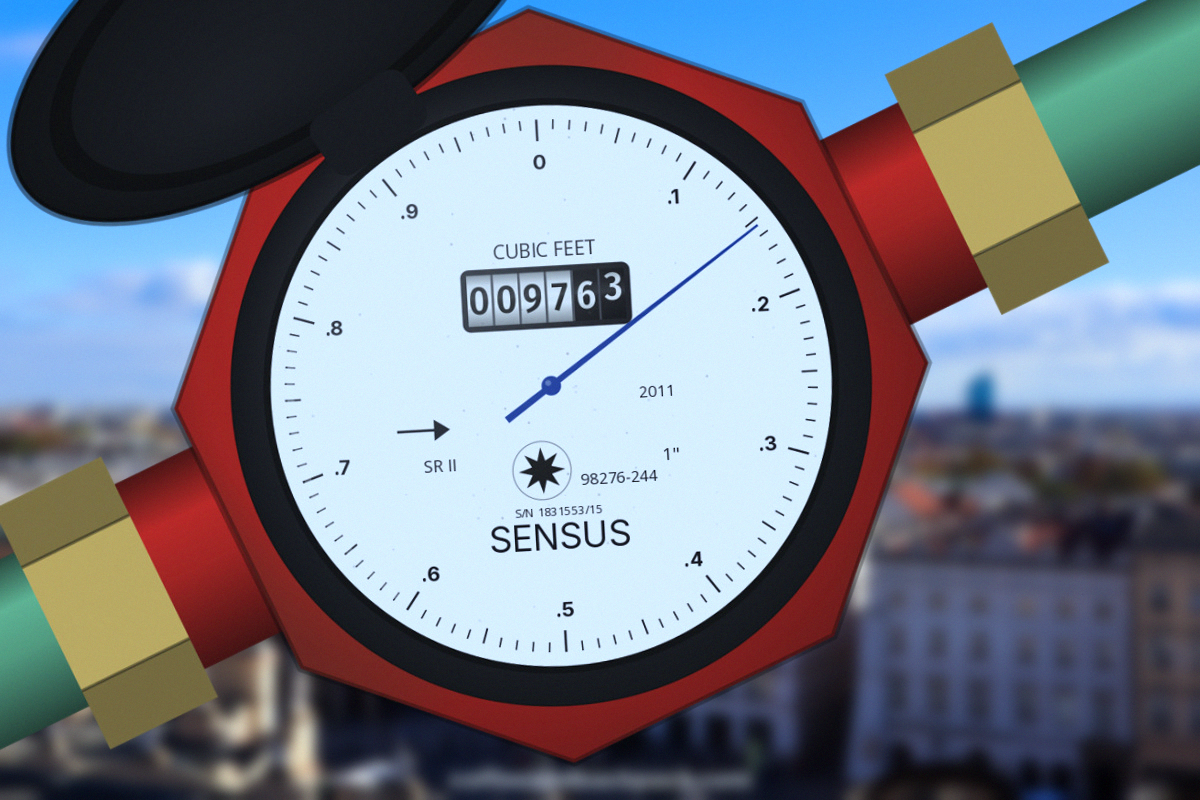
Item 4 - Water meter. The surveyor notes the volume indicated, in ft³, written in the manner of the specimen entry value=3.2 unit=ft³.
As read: value=9763.15 unit=ft³
